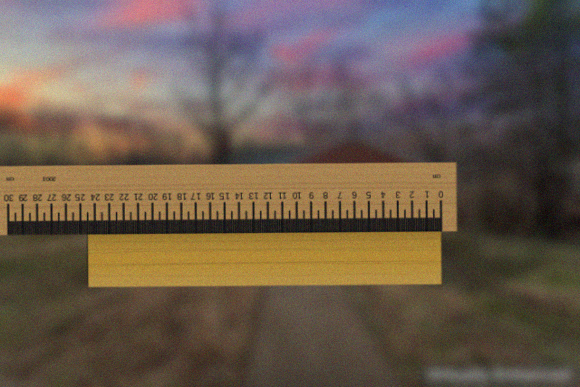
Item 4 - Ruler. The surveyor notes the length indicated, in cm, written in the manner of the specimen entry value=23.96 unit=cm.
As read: value=24.5 unit=cm
